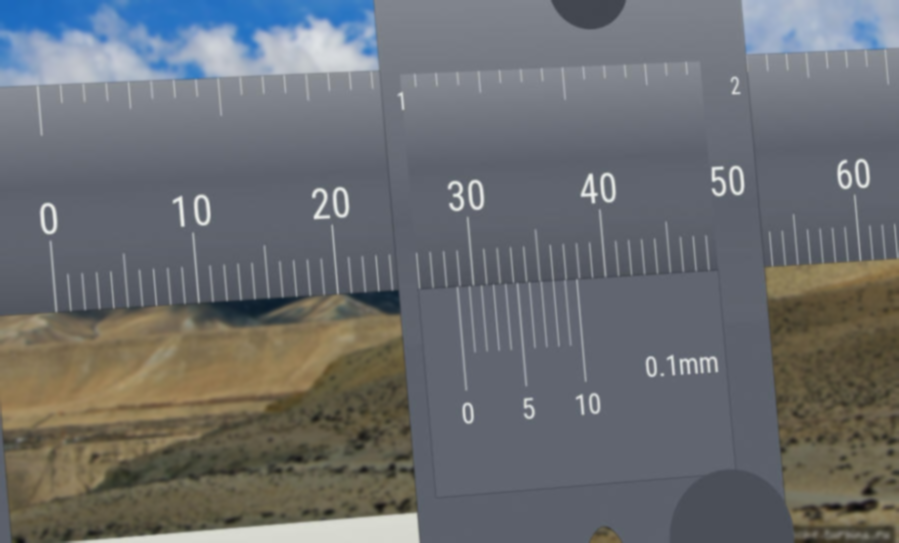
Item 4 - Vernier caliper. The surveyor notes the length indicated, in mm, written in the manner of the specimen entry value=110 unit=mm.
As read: value=28.8 unit=mm
